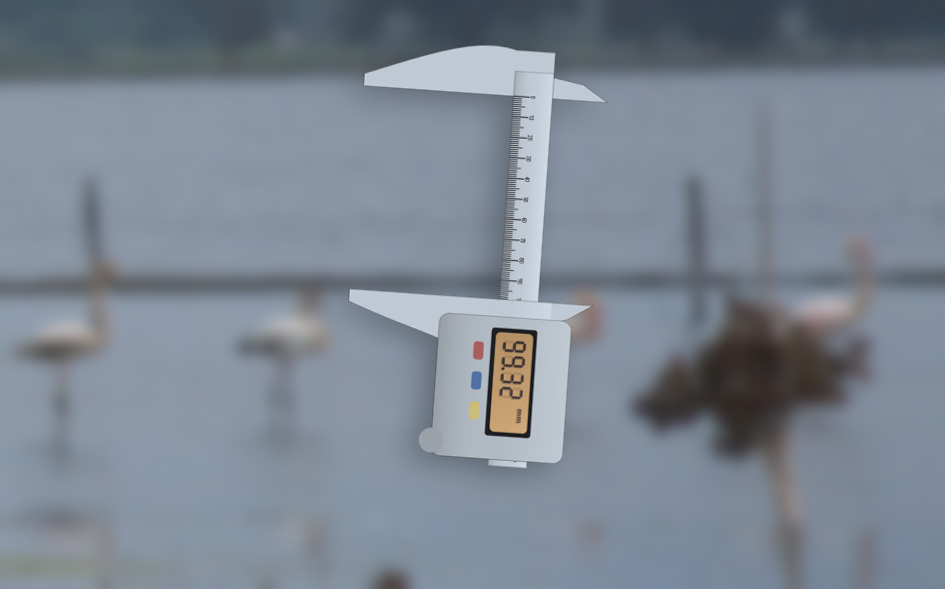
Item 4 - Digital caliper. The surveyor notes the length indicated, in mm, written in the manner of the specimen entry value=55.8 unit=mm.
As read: value=99.32 unit=mm
